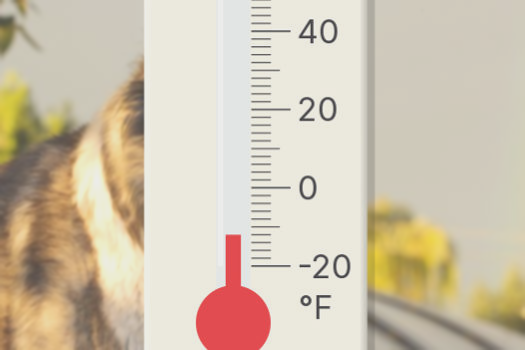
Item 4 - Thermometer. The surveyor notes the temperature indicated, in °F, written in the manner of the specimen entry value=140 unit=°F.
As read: value=-12 unit=°F
